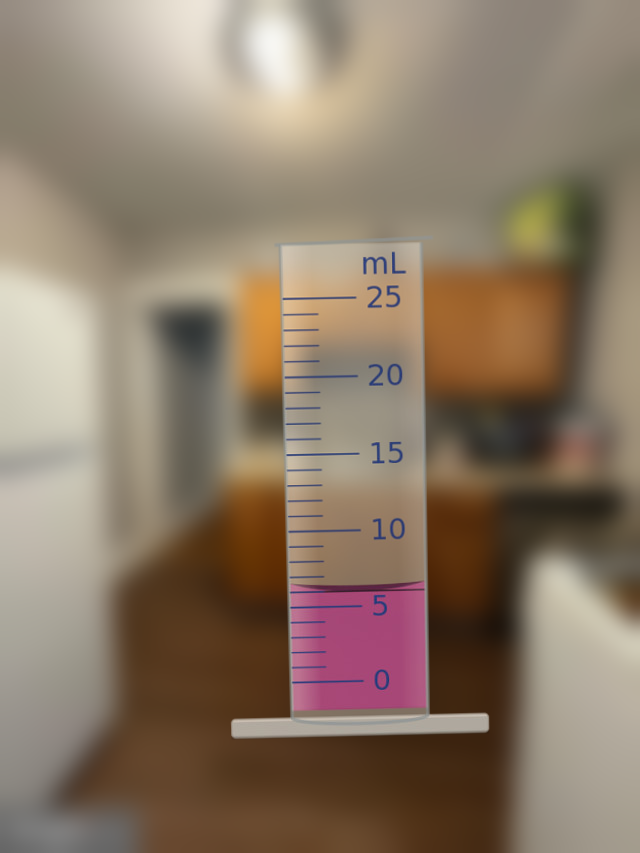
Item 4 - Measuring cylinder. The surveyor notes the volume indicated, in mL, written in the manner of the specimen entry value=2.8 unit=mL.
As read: value=6 unit=mL
